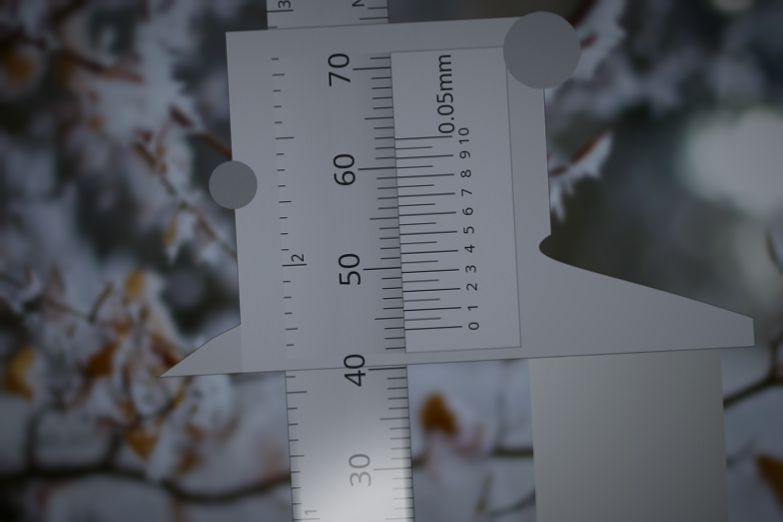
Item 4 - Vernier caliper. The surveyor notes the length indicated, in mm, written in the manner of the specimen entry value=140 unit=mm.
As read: value=43.8 unit=mm
